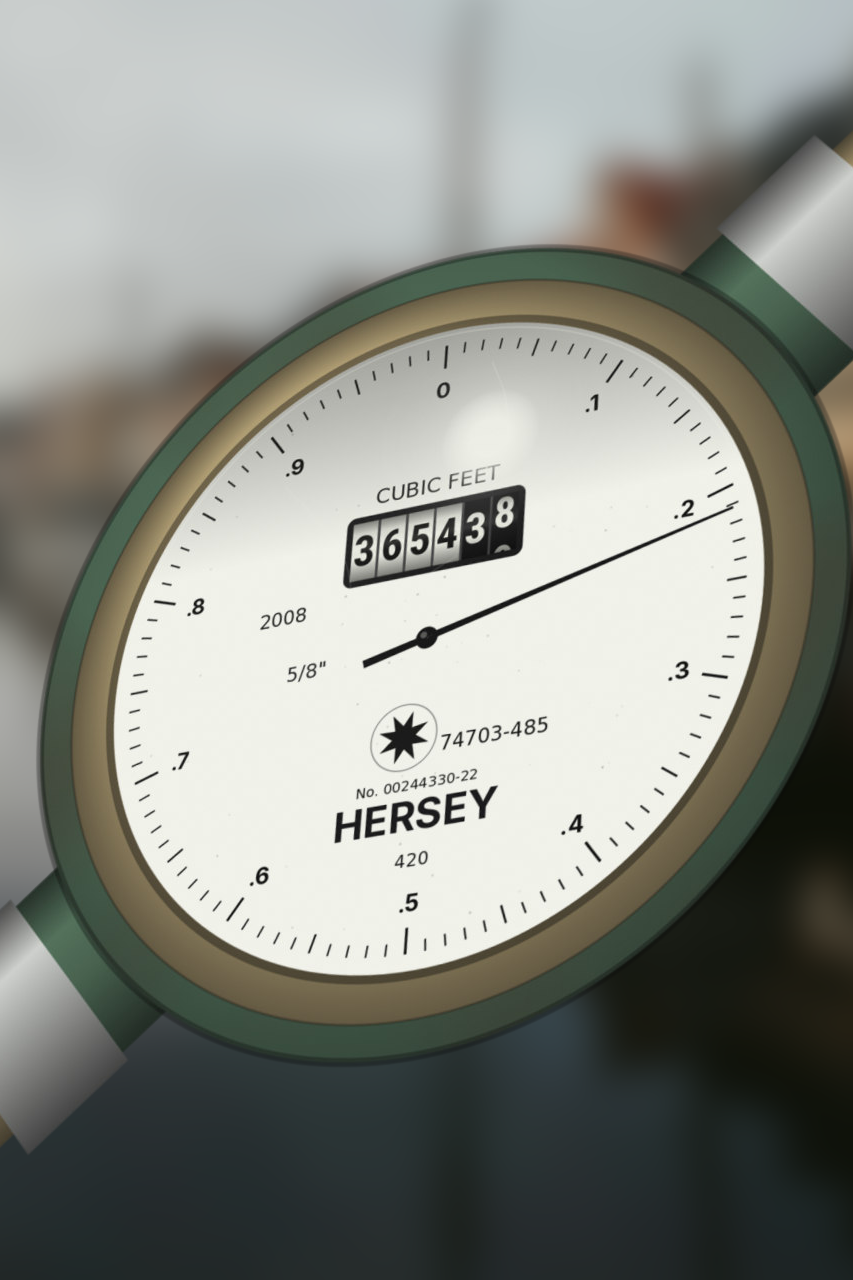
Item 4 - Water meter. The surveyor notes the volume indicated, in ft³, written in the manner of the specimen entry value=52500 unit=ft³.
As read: value=365438.21 unit=ft³
